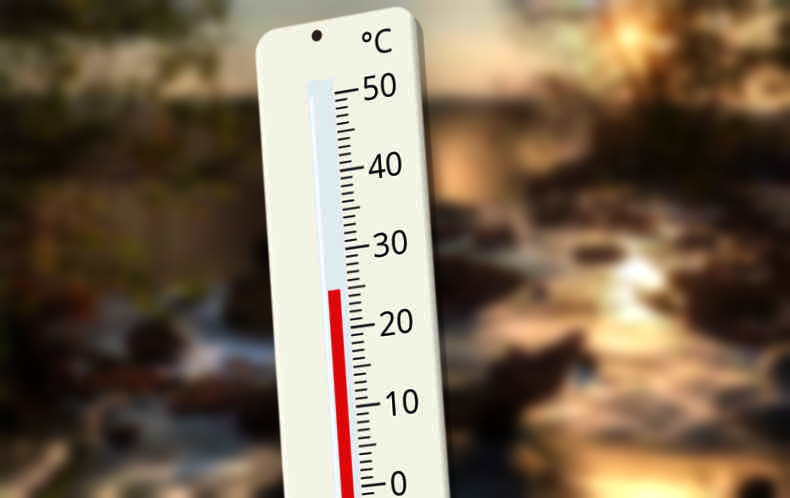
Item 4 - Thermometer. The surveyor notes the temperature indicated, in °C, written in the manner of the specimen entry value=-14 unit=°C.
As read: value=25 unit=°C
